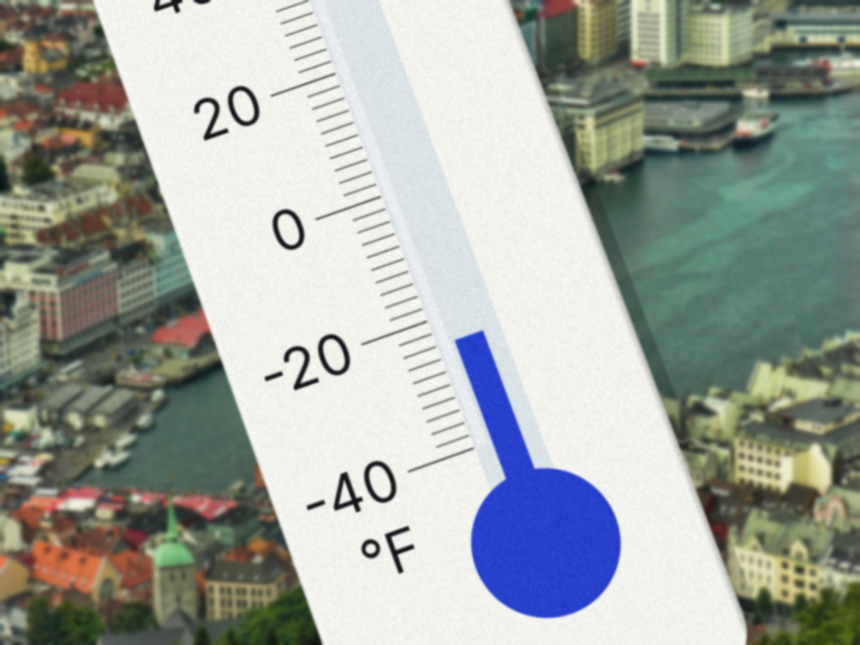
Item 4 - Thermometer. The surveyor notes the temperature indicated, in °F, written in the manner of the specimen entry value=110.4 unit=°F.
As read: value=-24 unit=°F
